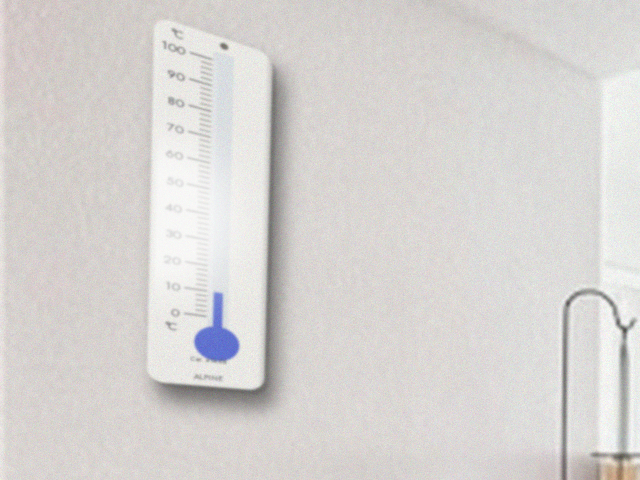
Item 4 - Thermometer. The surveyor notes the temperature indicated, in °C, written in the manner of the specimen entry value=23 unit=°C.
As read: value=10 unit=°C
